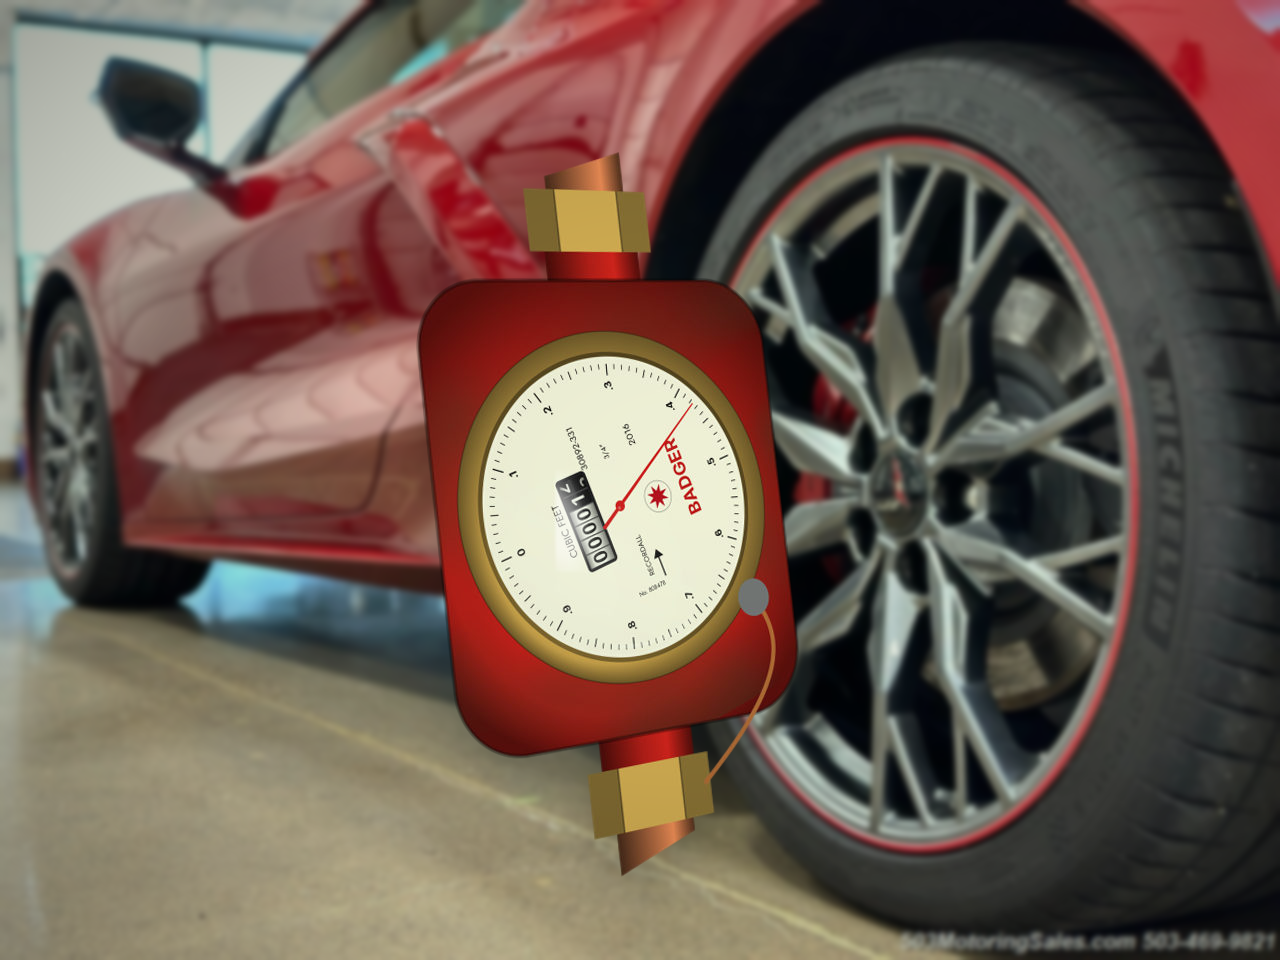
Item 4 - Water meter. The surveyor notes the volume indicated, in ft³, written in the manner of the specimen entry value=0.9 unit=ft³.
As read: value=12.42 unit=ft³
